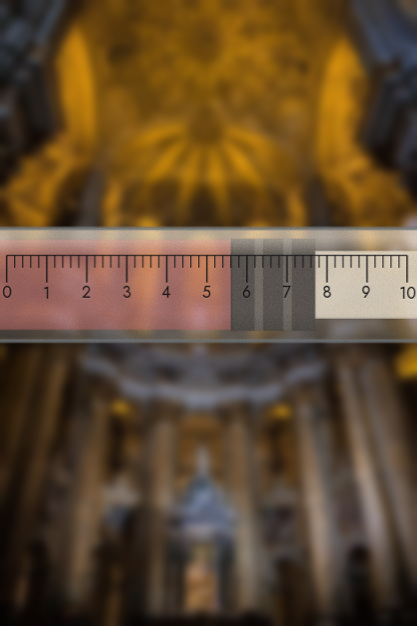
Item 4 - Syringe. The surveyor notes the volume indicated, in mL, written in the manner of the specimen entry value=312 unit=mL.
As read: value=5.6 unit=mL
